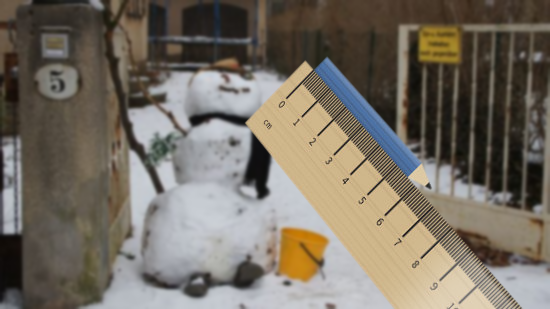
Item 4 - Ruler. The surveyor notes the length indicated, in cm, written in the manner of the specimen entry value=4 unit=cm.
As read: value=6.5 unit=cm
